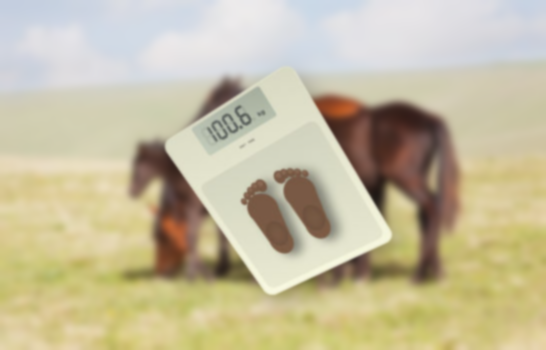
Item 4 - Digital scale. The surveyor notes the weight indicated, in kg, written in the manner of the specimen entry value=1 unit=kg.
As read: value=100.6 unit=kg
